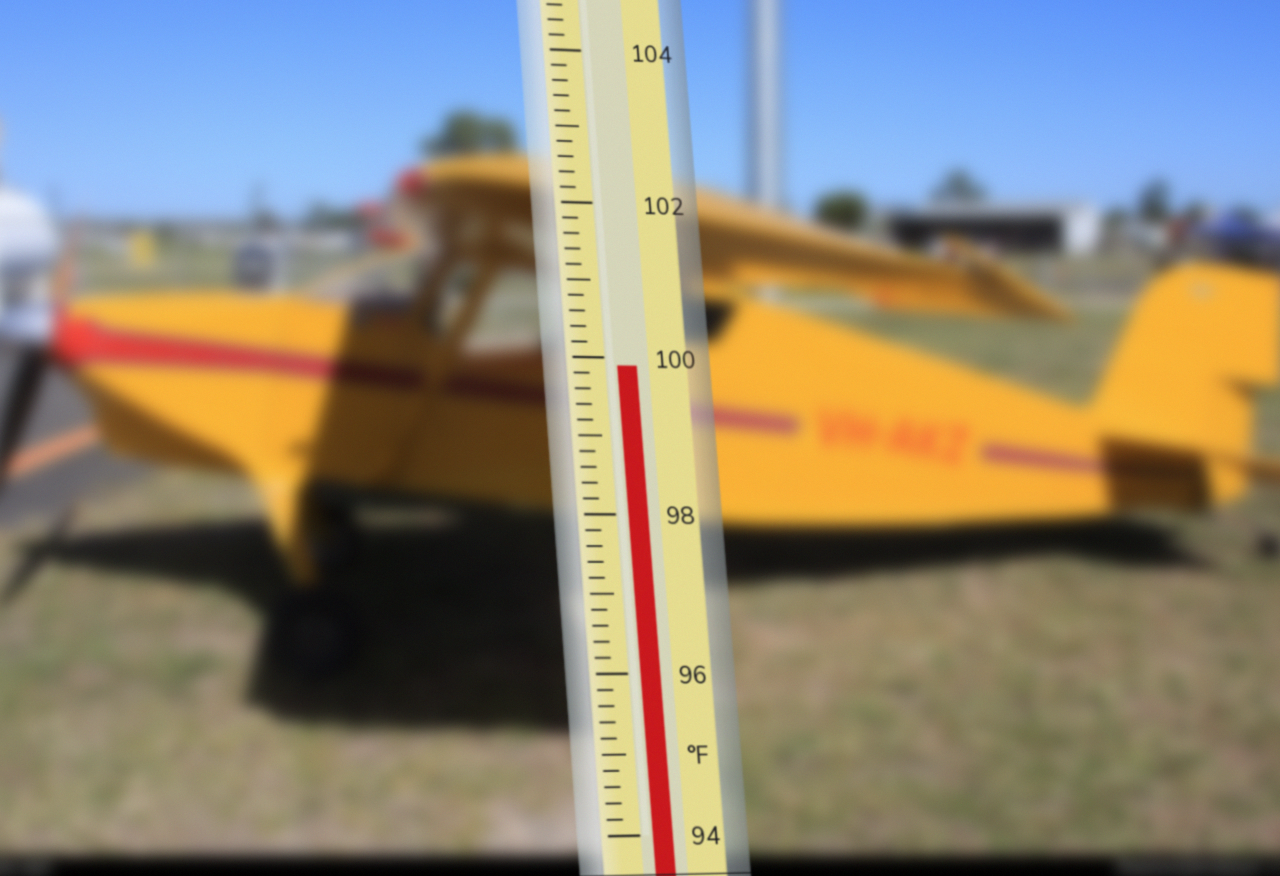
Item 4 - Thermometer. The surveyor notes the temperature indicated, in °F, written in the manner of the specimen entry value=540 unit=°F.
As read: value=99.9 unit=°F
